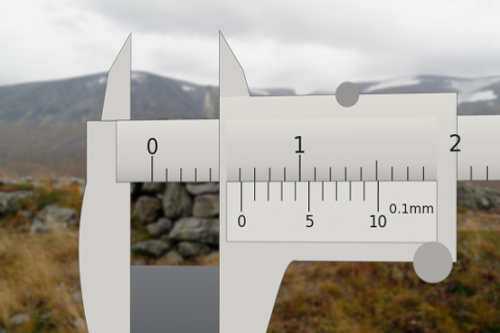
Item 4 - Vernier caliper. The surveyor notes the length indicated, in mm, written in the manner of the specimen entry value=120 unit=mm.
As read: value=6.1 unit=mm
